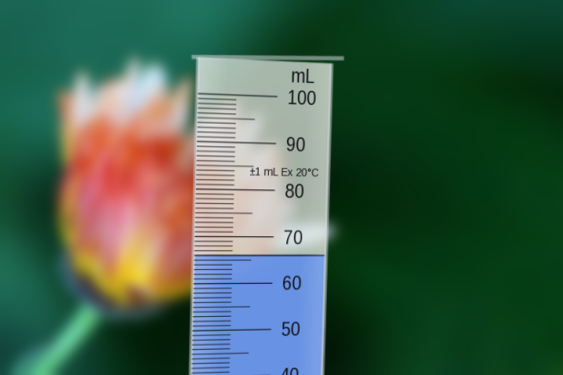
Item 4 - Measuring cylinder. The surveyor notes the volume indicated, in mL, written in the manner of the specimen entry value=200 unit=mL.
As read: value=66 unit=mL
